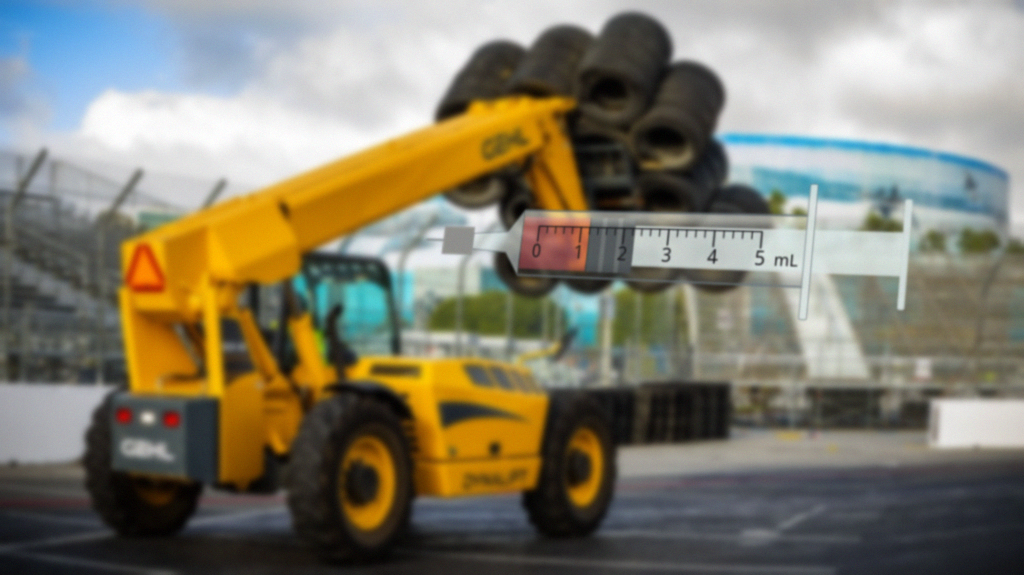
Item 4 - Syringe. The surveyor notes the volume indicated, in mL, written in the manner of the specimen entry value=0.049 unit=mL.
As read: value=1.2 unit=mL
